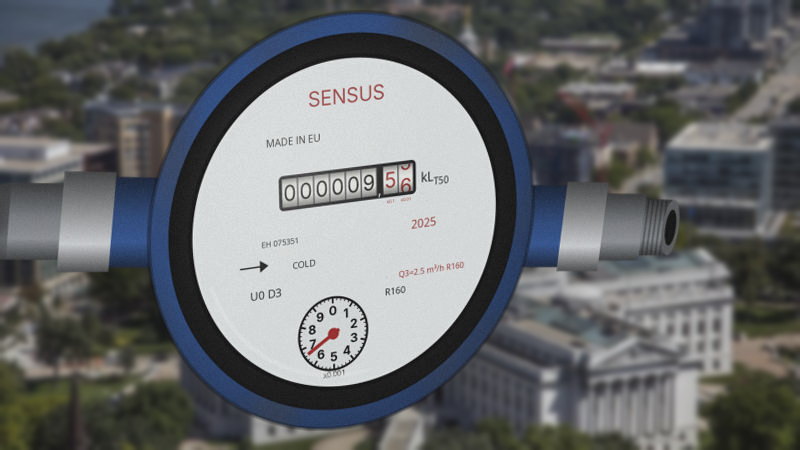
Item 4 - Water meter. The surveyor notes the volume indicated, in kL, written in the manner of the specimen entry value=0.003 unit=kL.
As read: value=9.556 unit=kL
